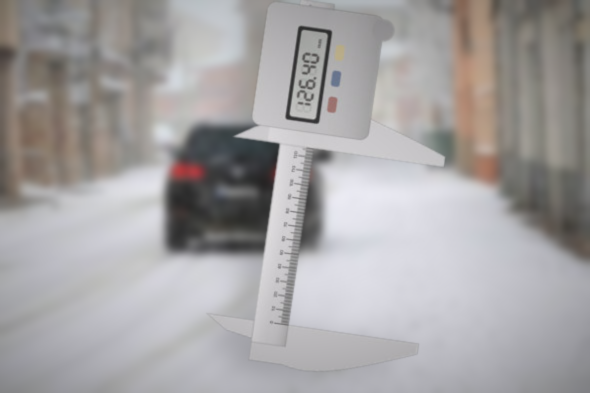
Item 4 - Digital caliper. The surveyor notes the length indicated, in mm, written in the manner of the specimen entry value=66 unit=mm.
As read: value=126.40 unit=mm
